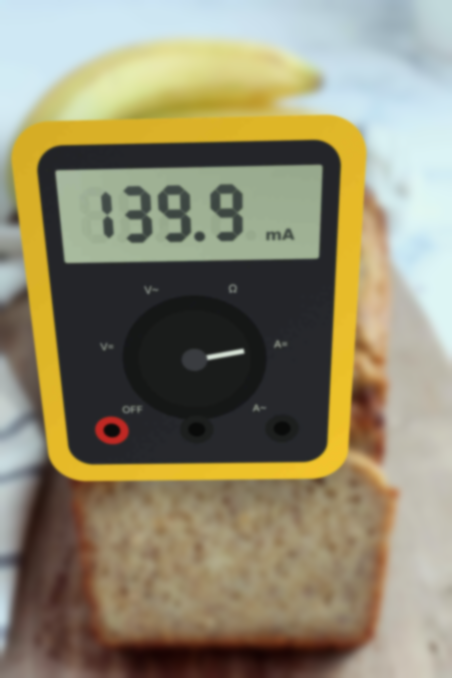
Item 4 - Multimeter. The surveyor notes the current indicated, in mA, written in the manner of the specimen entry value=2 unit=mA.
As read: value=139.9 unit=mA
